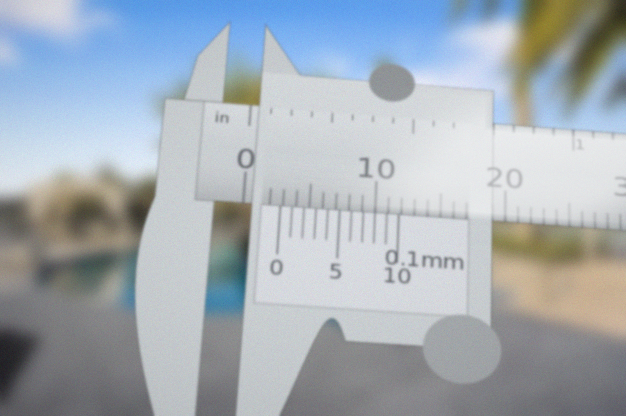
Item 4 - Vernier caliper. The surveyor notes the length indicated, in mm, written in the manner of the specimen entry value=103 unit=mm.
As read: value=2.8 unit=mm
